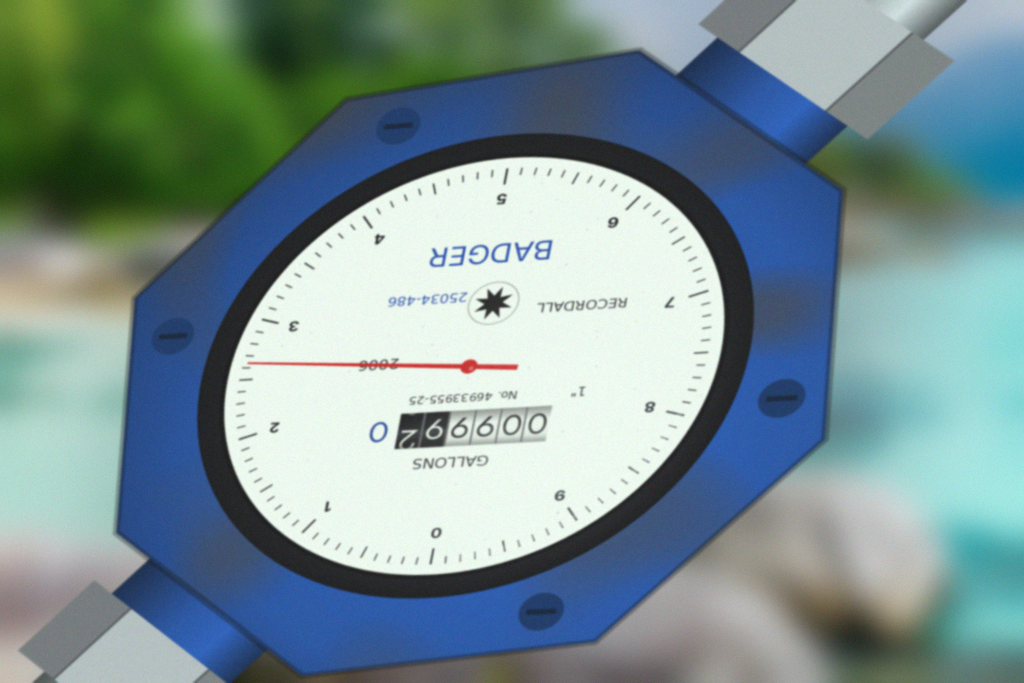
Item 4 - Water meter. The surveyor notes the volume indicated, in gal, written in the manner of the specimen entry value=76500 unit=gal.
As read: value=99922.6 unit=gal
